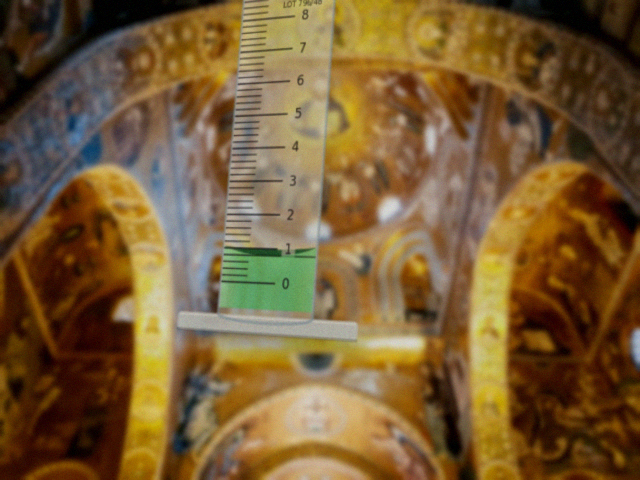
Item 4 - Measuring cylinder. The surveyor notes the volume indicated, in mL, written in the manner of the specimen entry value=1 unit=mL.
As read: value=0.8 unit=mL
